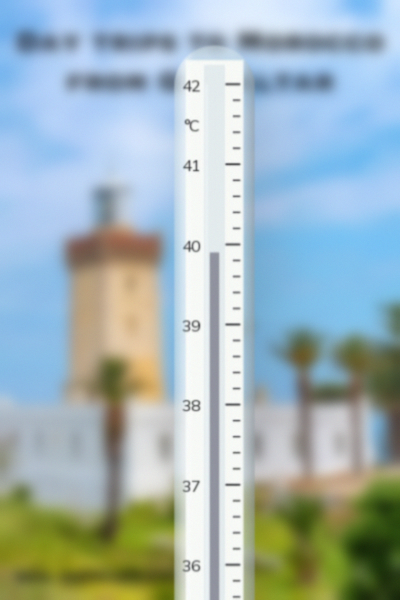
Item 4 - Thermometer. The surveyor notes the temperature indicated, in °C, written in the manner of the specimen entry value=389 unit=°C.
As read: value=39.9 unit=°C
